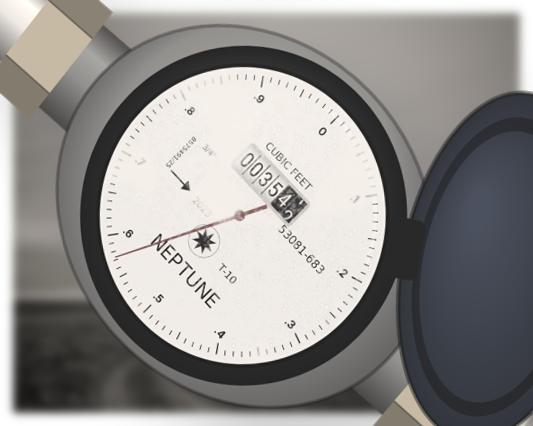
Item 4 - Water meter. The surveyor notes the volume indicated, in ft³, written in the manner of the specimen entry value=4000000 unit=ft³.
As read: value=3541.57 unit=ft³
